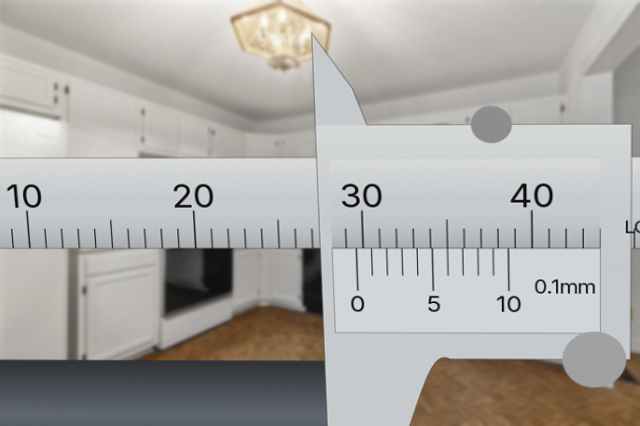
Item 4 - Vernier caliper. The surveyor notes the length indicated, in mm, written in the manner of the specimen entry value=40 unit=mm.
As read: value=29.6 unit=mm
